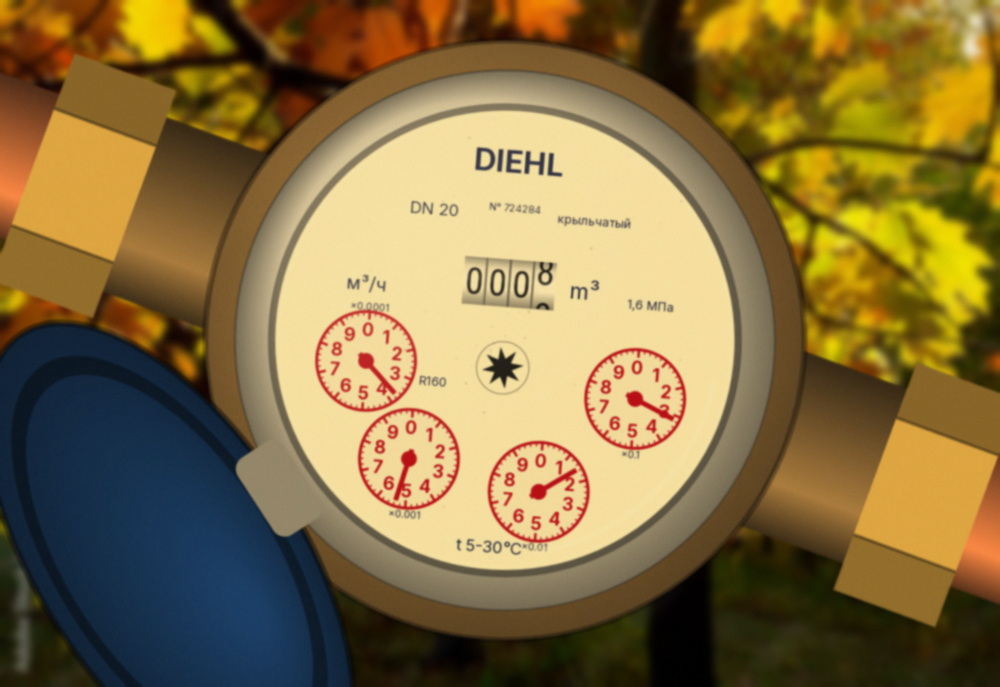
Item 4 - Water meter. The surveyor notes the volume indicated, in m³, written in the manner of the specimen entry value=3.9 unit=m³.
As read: value=8.3153 unit=m³
